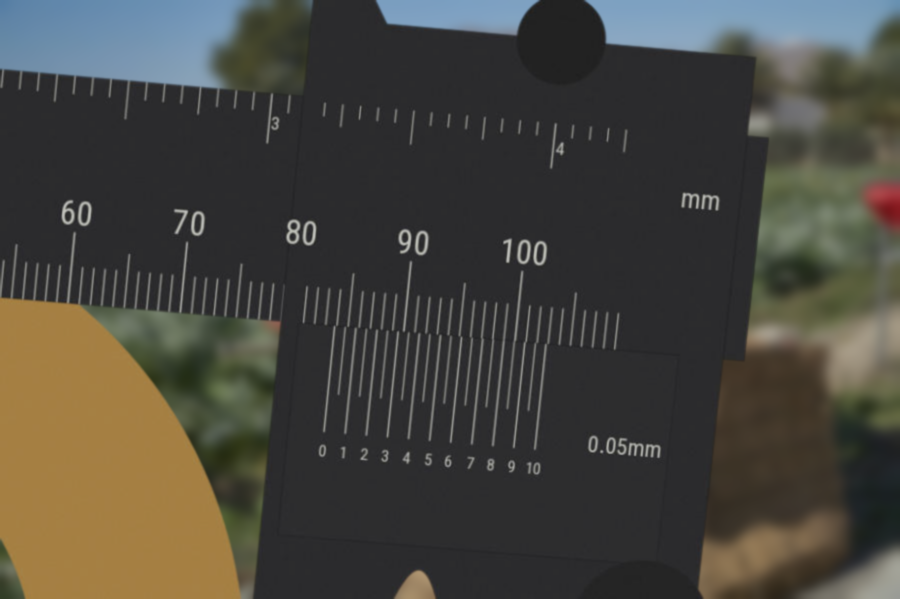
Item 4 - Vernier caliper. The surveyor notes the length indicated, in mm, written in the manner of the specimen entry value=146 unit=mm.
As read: value=83.8 unit=mm
